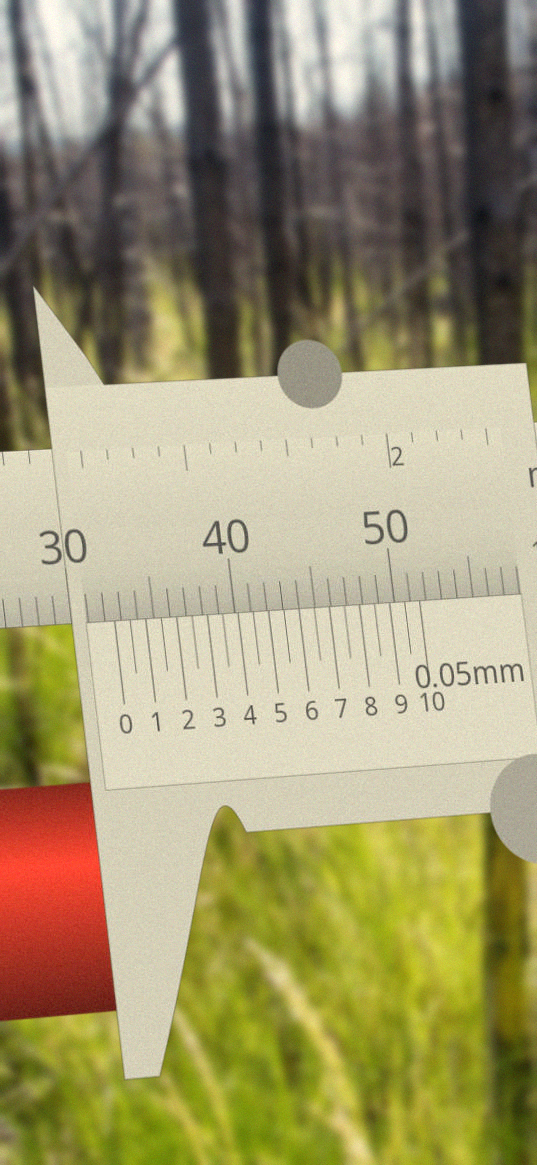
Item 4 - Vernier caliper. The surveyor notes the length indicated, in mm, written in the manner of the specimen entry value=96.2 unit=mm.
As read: value=32.6 unit=mm
